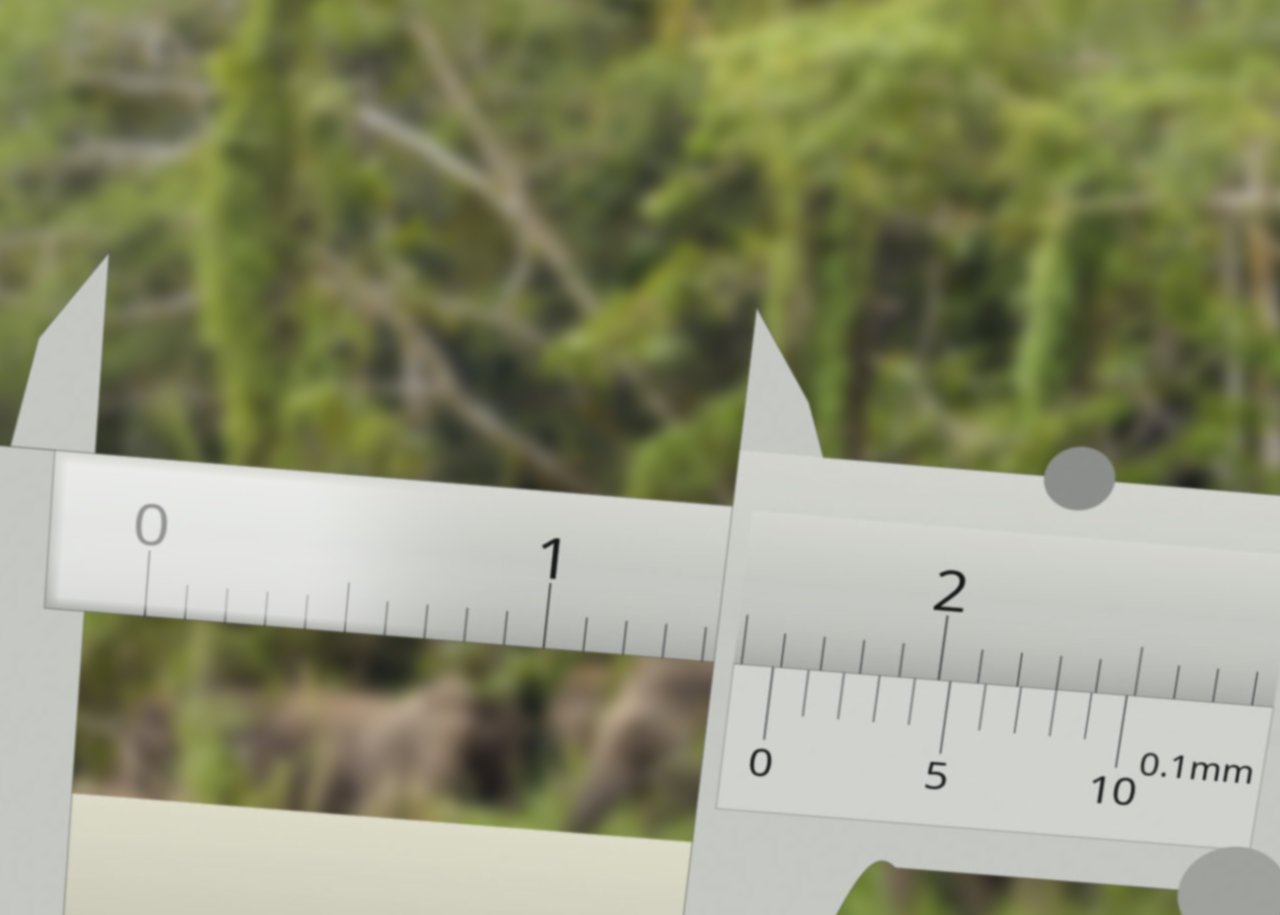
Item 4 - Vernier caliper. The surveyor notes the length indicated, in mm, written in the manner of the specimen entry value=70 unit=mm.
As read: value=15.8 unit=mm
